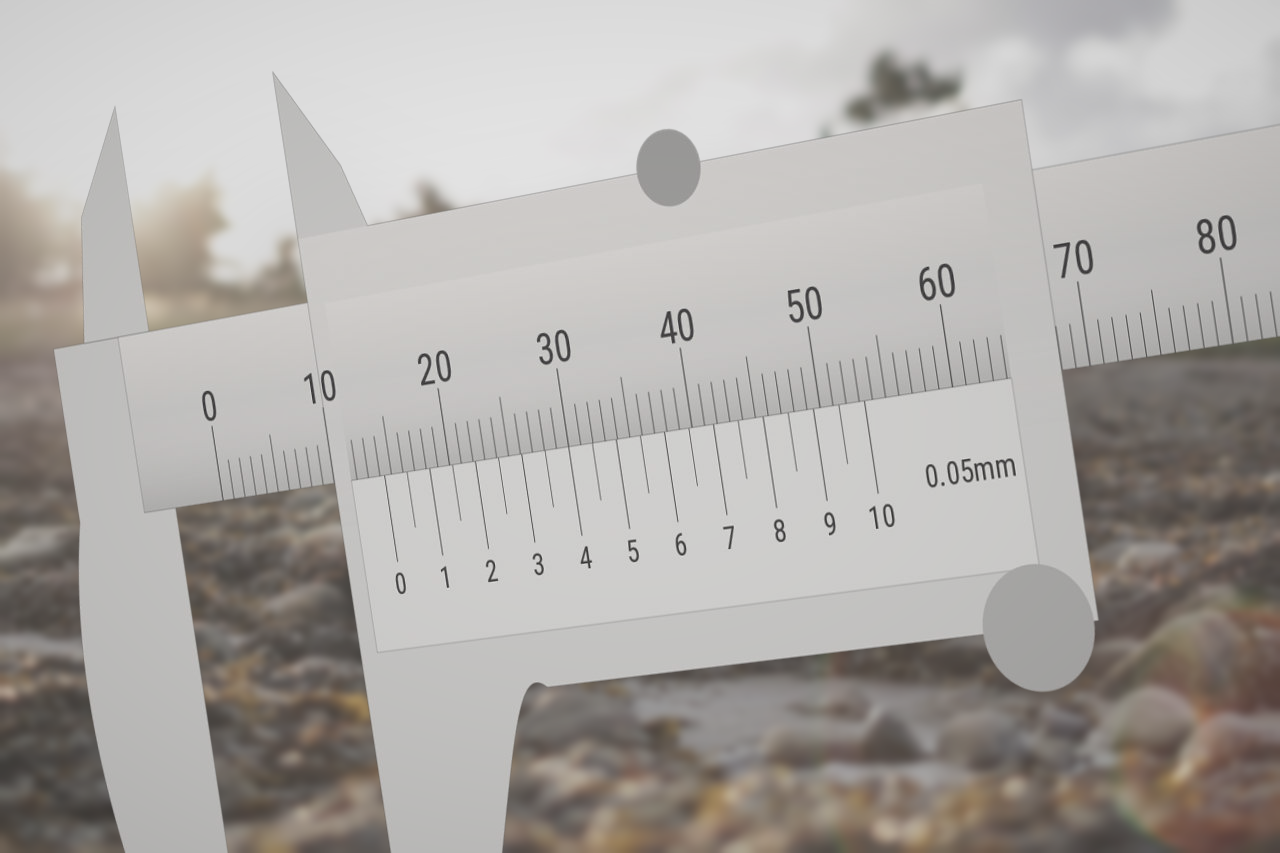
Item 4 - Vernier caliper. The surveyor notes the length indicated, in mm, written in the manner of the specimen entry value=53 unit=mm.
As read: value=14.4 unit=mm
